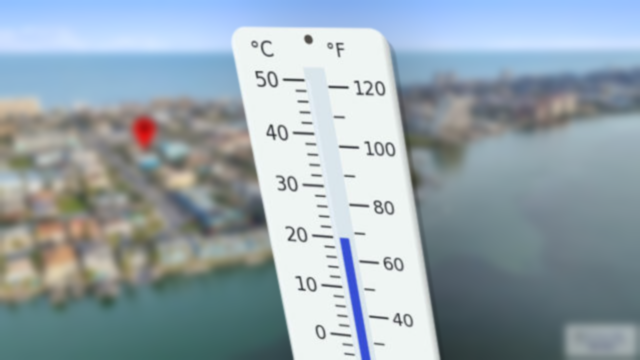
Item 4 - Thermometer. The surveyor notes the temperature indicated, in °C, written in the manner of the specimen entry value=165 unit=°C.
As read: value=20 unit=°C
